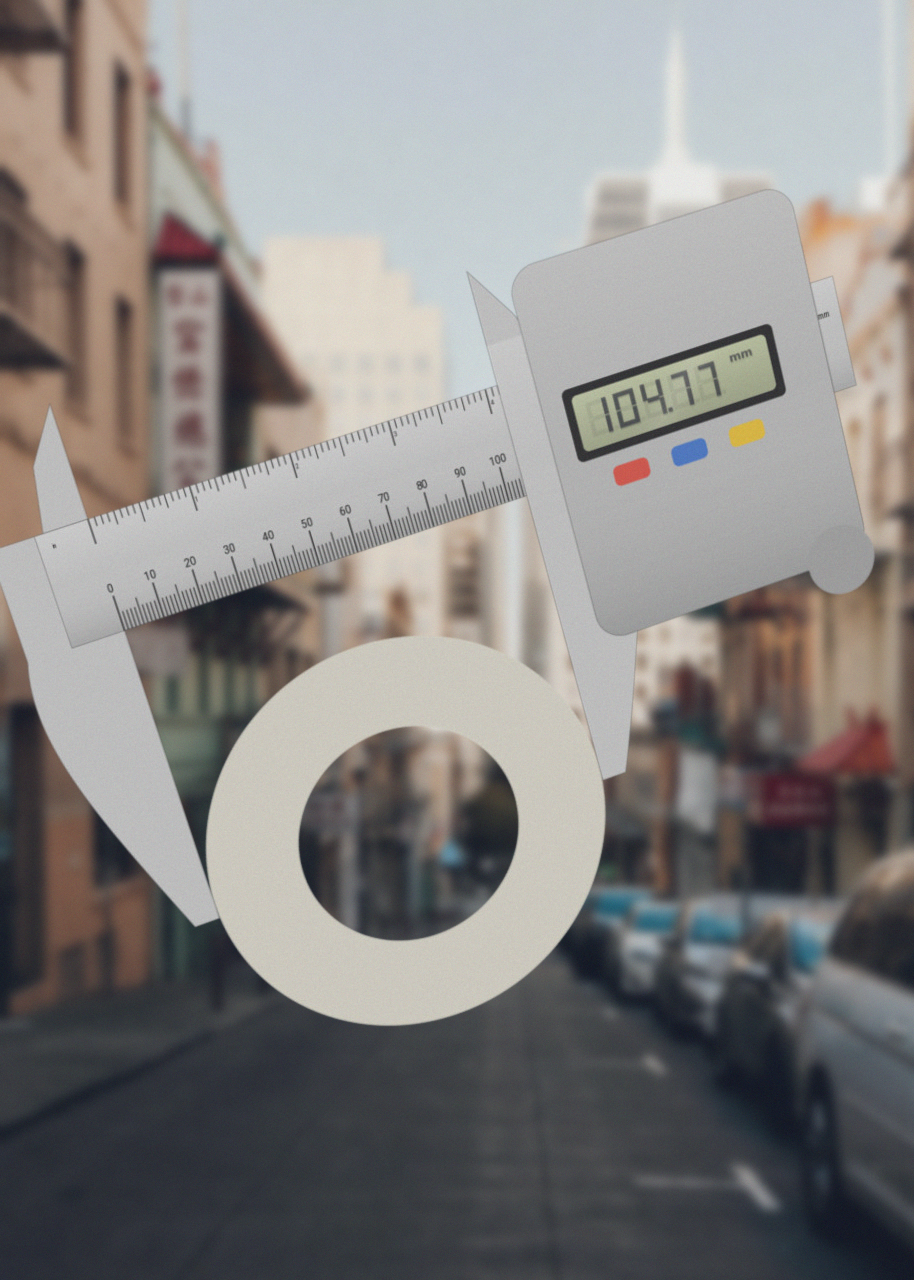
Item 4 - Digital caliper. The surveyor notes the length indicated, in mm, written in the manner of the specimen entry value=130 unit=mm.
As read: value=104.77 unit=mm
